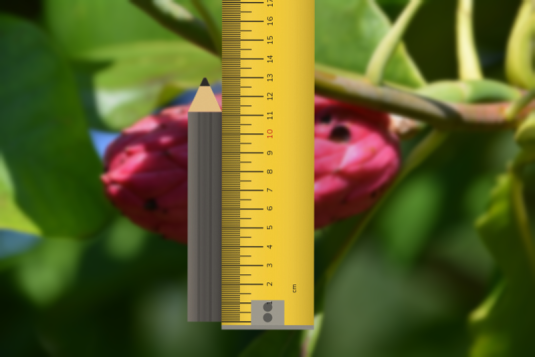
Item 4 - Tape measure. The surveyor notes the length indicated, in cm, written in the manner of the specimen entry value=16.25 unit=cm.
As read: value=13 unit=cm
